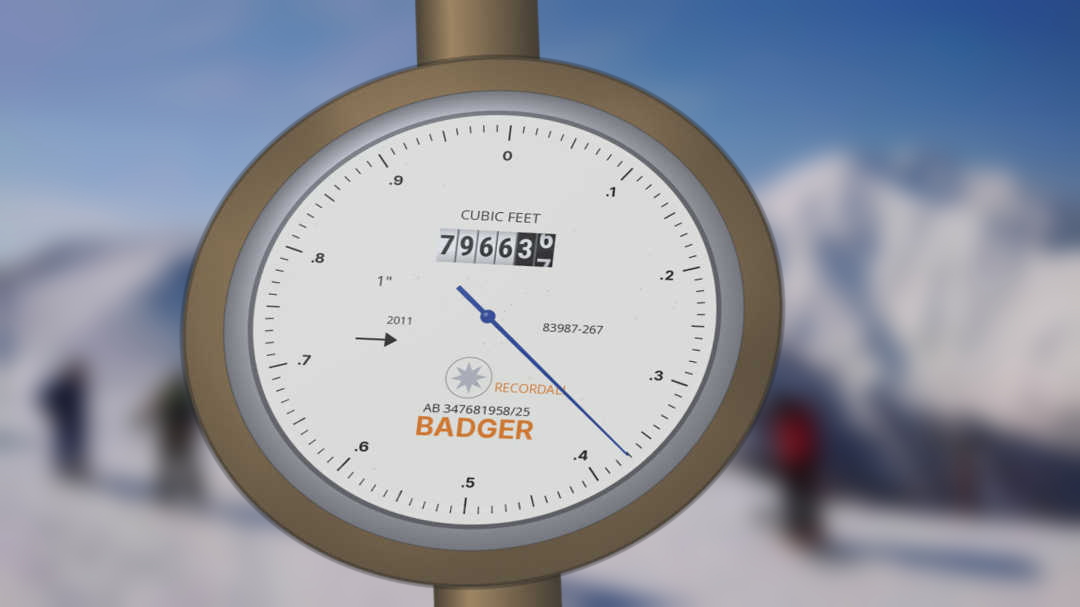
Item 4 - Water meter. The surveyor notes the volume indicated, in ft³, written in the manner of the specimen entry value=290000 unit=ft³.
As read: value=796636.37 unit=ft³
